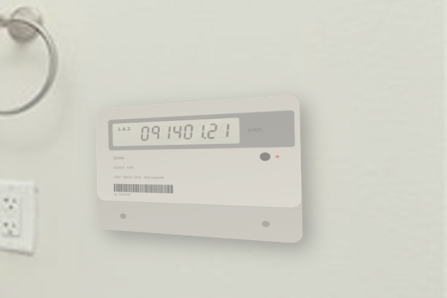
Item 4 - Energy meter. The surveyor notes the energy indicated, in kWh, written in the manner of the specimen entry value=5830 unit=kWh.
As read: value=91401.21 unit=kWh
